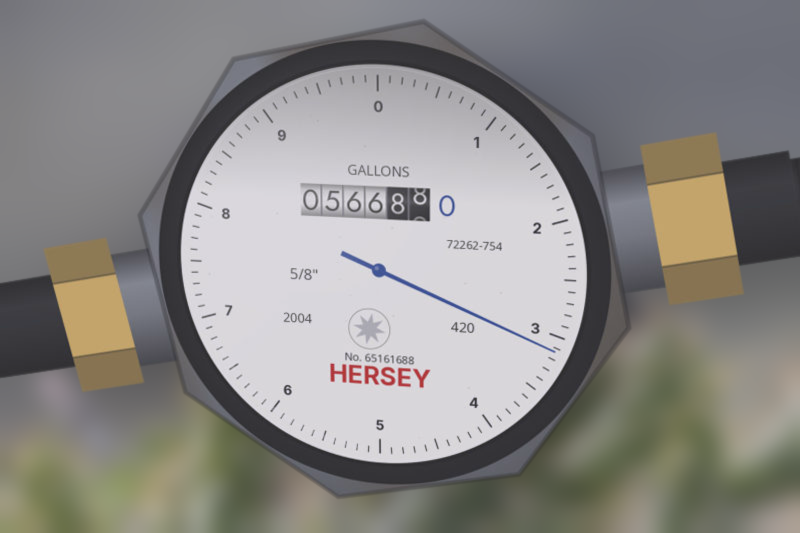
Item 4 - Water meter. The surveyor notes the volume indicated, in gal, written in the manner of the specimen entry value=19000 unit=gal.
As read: value=566883.1 unit=gal
